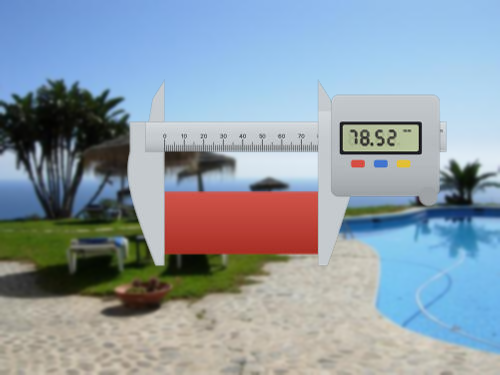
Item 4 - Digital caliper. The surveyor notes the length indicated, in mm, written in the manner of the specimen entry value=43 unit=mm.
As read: value=78.52 unit=mm
